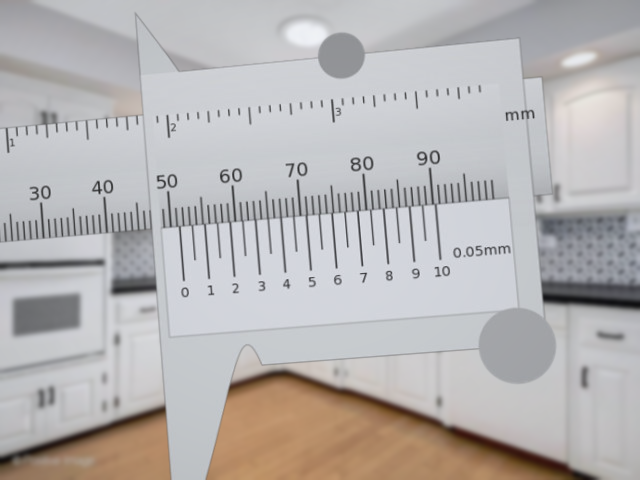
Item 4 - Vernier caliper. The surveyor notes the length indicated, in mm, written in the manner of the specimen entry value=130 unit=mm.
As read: value=51.4 unit=mm
